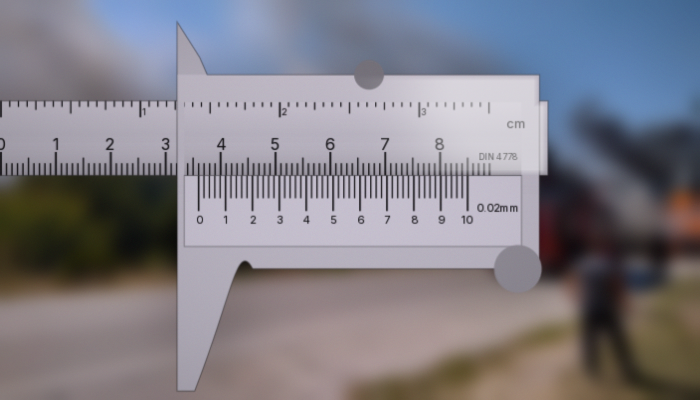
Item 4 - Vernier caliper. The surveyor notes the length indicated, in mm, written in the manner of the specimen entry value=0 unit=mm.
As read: value=36.0 unit=mm
